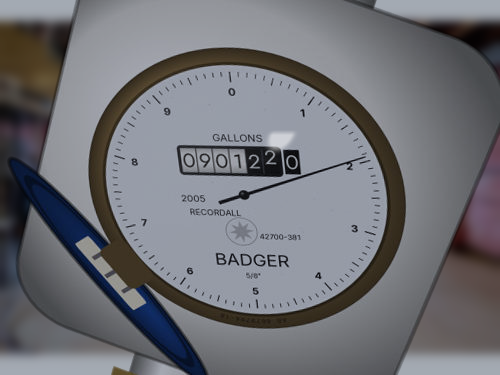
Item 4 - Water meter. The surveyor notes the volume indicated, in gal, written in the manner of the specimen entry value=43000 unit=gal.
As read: value=901221.9 unit=gal
